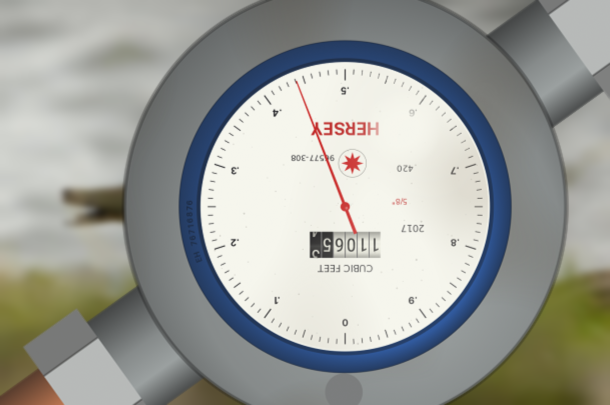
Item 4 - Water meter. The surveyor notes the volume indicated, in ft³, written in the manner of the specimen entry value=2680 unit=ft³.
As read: value=110653.44 unit=ft³
